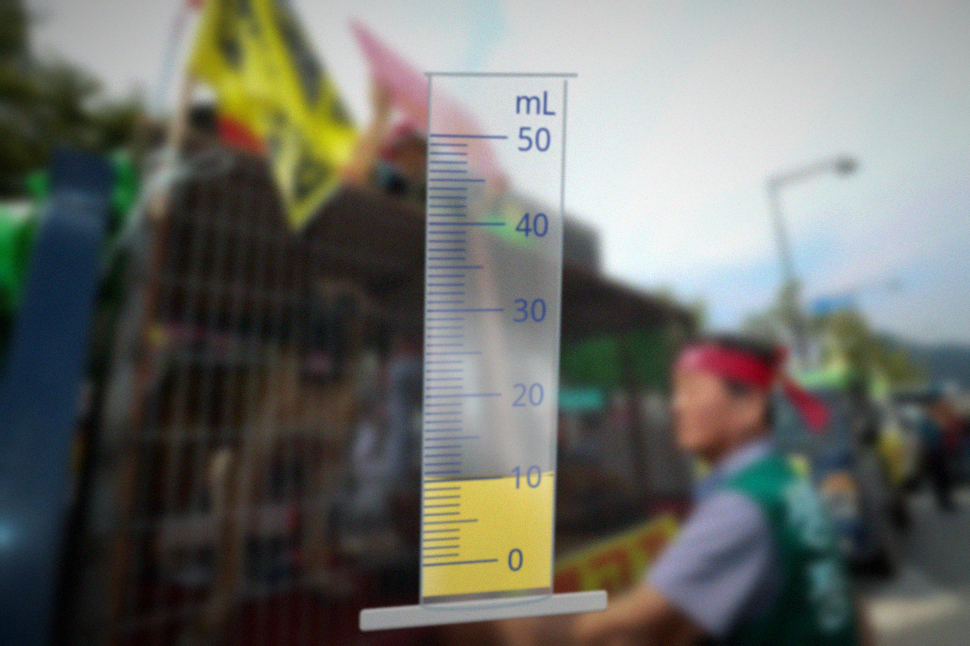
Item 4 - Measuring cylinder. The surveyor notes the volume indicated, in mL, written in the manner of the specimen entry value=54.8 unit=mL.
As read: value=10 unit=mL
